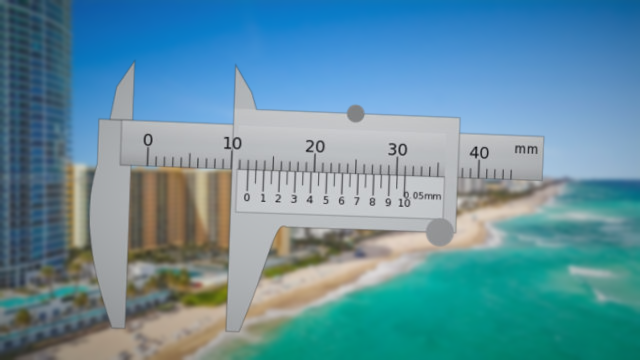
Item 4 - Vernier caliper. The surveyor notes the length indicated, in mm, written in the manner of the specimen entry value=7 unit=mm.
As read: value=12.0 unit=mm
